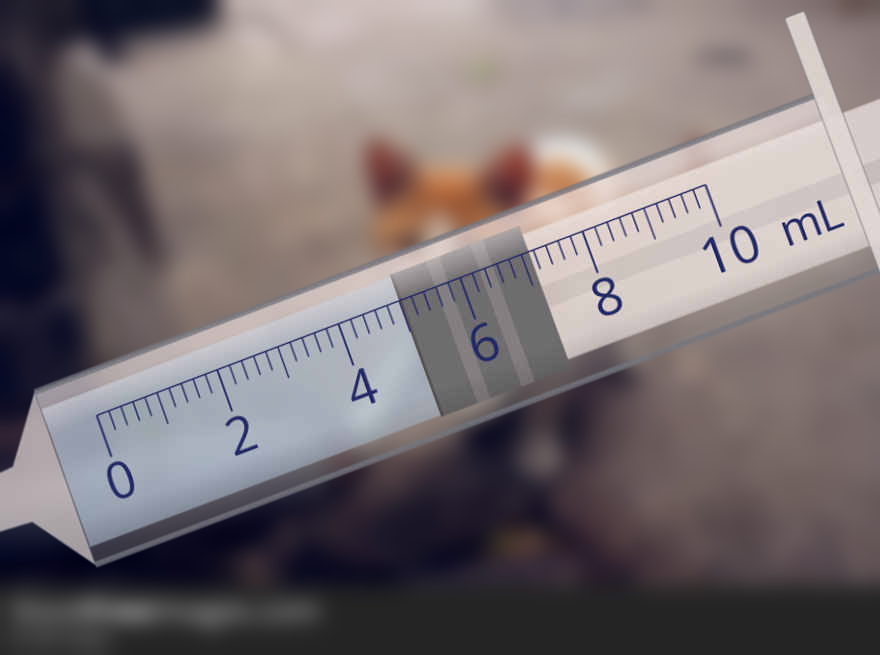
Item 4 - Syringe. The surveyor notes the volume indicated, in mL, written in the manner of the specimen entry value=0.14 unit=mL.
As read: value=5 unit=mL
